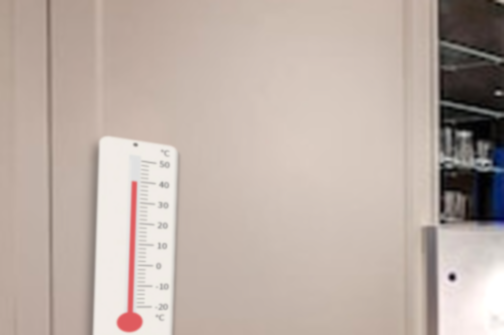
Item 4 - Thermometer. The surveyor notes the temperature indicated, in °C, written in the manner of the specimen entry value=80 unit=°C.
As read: value=40 unit=°C
